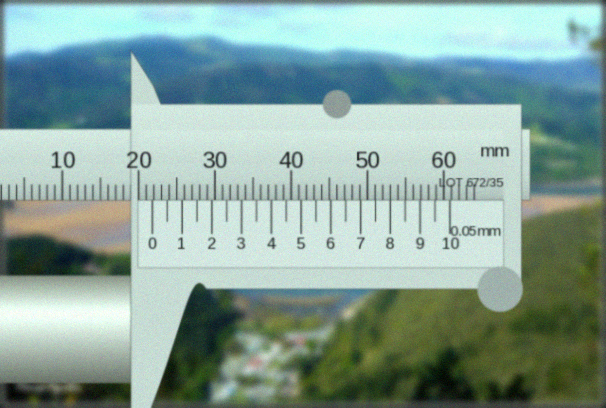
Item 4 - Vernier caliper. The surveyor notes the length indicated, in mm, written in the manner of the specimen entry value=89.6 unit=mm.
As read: value=21.8 unit=mm
